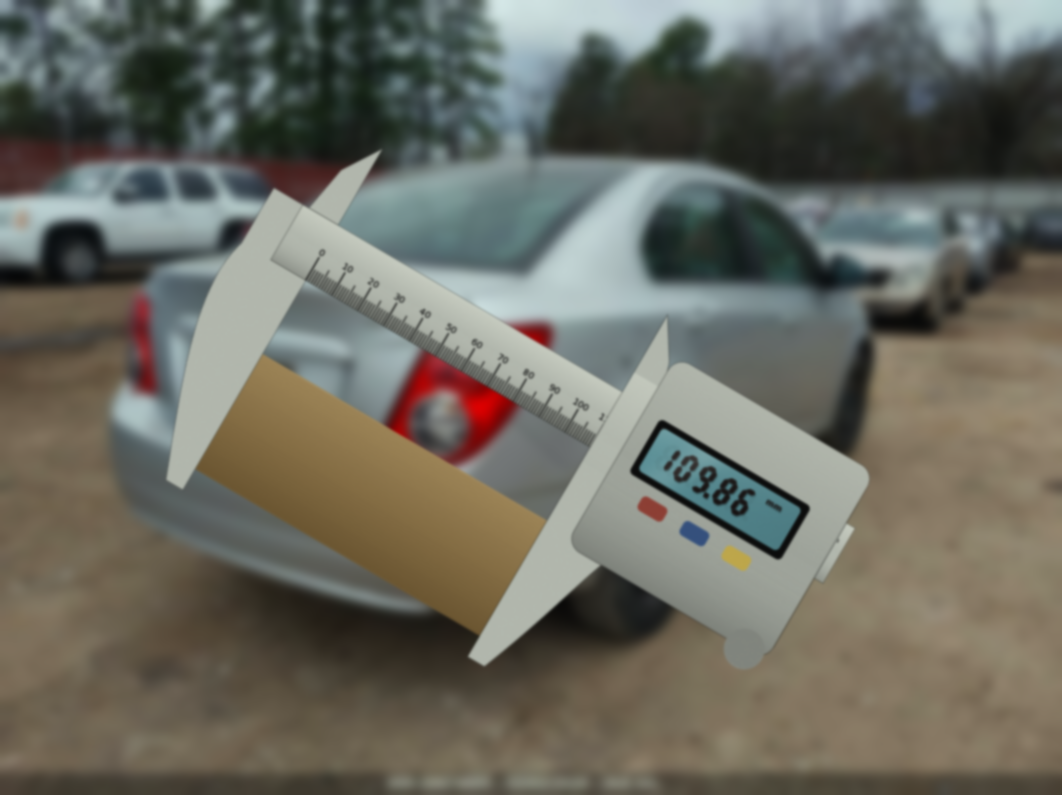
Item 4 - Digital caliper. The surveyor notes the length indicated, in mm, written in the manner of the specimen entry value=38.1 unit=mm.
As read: value=109.86 unit=mm
